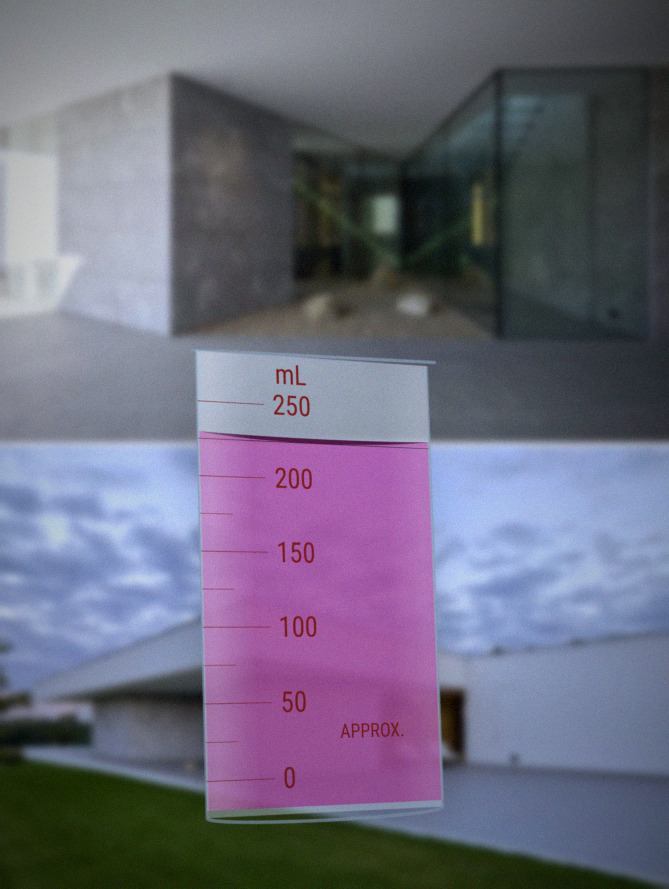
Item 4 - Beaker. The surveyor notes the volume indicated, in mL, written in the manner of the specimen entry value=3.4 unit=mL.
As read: value=225 unit=mL
